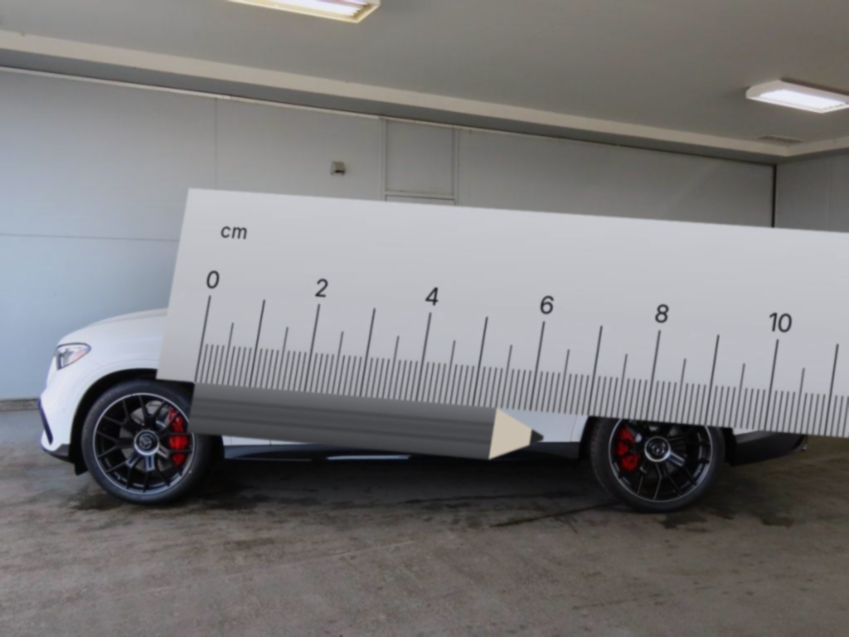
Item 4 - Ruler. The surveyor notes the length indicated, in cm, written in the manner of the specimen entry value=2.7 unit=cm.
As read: value=6.3 unit=cm
